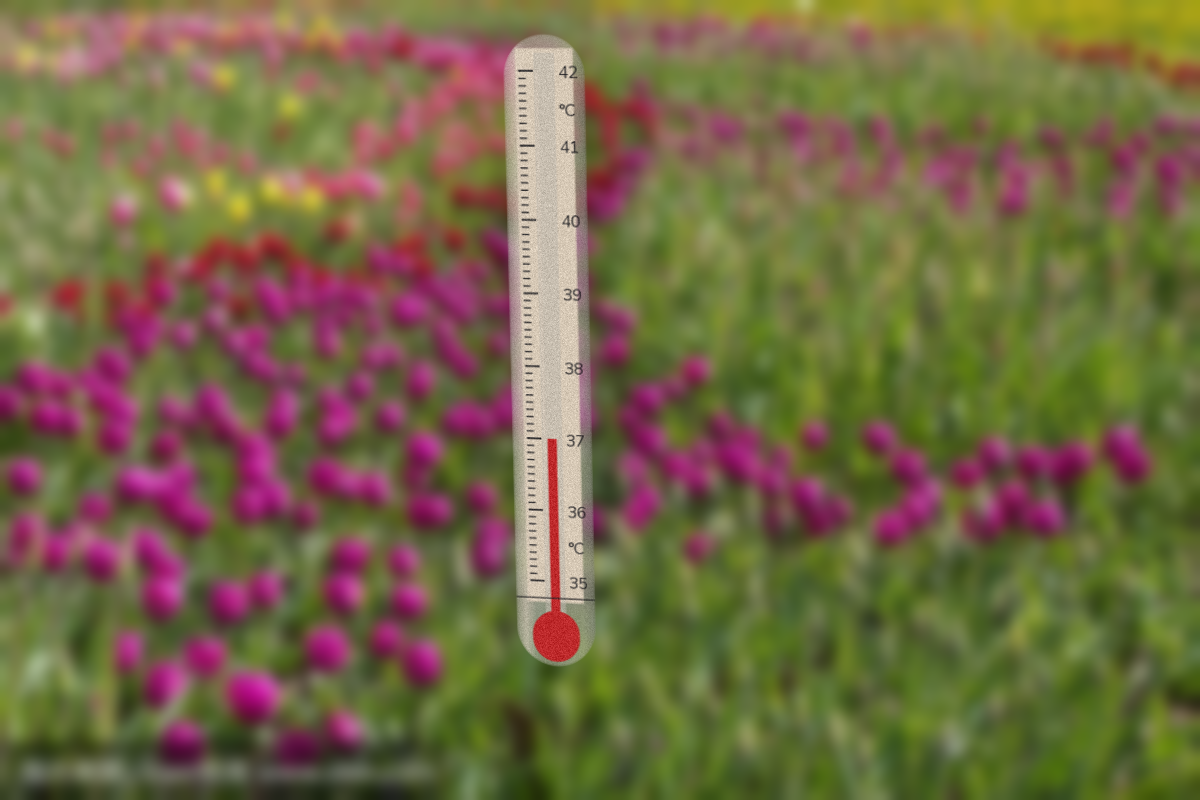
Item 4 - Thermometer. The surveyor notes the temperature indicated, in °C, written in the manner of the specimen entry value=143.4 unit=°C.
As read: value=37 unit=°C
